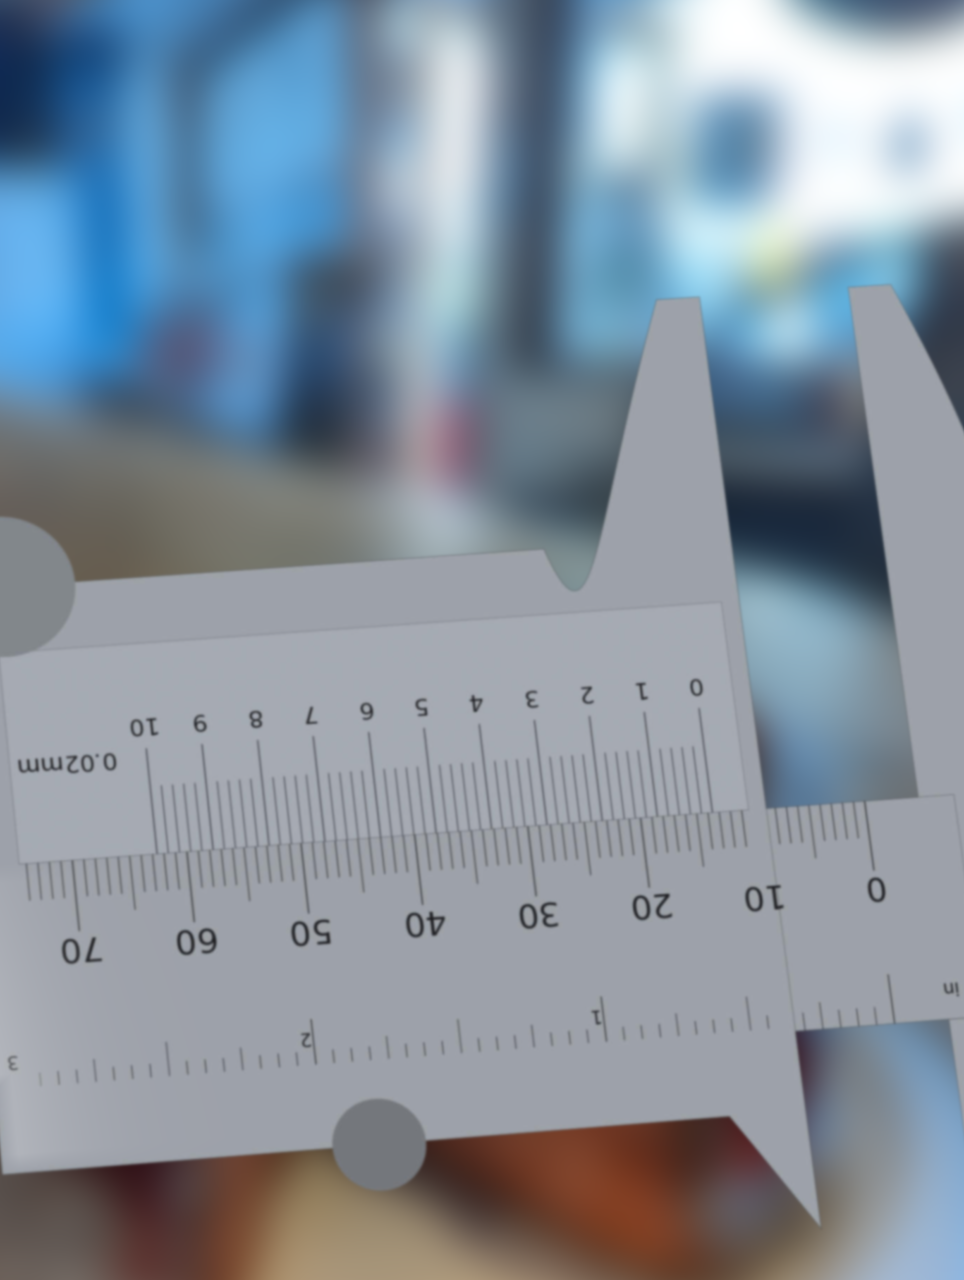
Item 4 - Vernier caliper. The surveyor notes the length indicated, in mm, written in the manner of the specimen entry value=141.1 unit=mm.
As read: value=13.6 unit=mm
